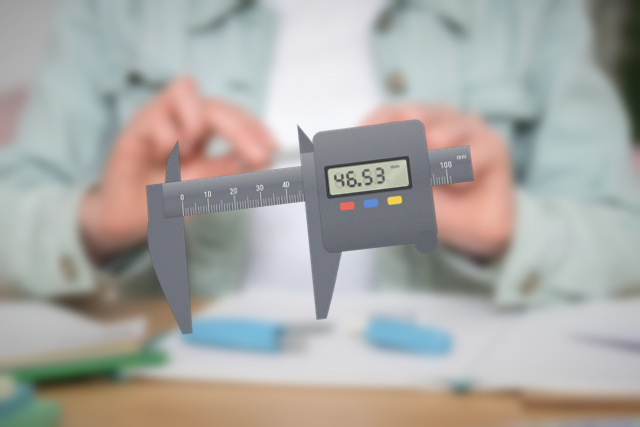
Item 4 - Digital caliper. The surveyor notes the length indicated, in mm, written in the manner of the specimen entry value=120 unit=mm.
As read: value=46.53 unit=mm
